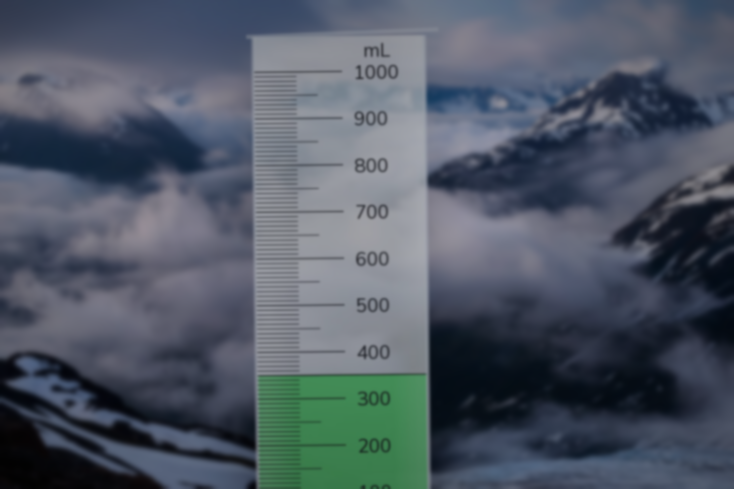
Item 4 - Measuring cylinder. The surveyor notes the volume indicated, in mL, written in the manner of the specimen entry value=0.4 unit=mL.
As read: value=350 unit=mL
